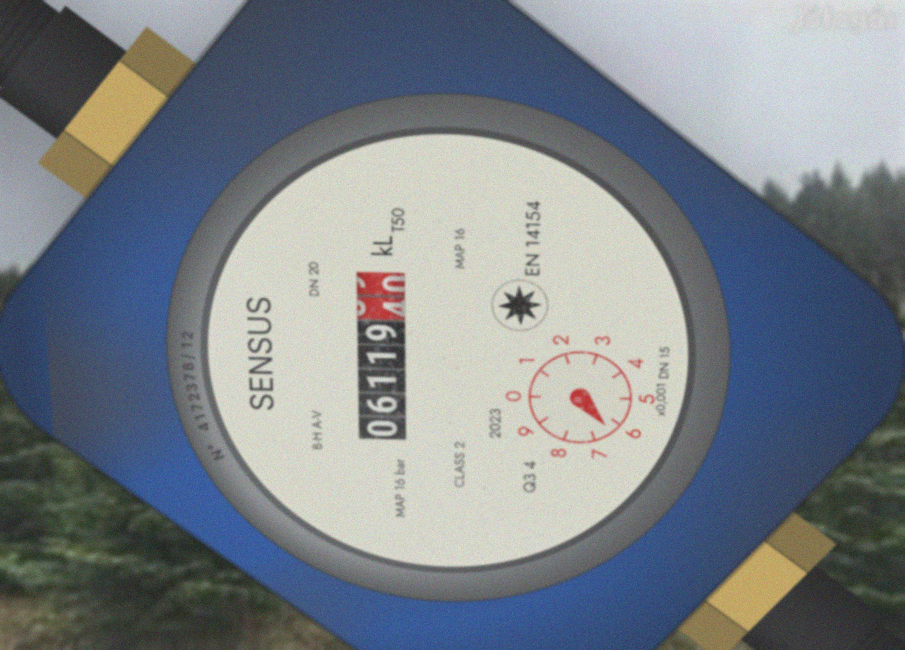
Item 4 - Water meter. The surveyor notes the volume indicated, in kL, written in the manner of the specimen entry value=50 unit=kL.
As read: value=6119.396 unit=kL
